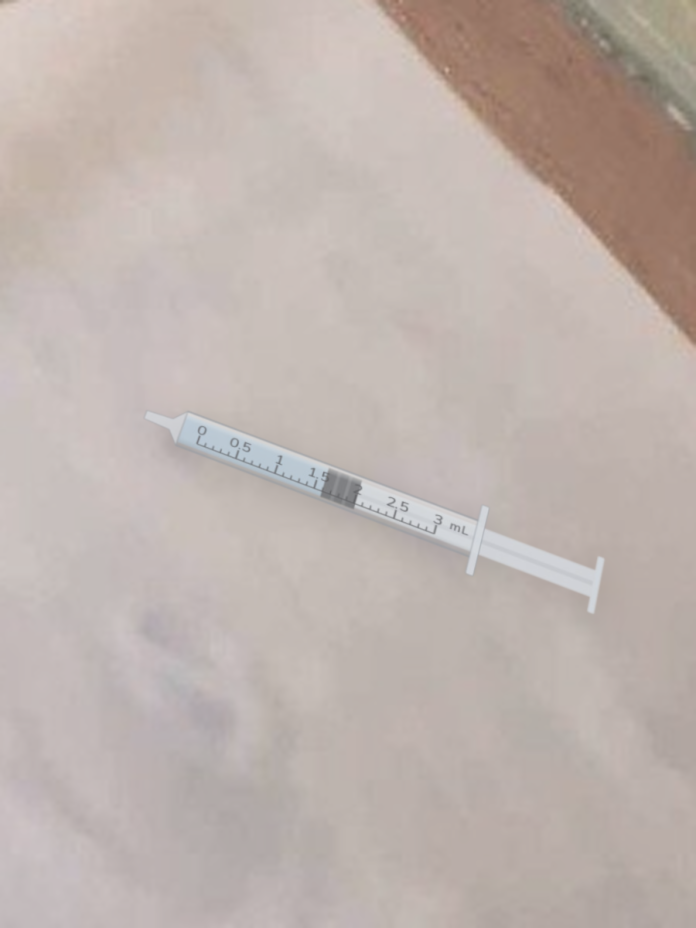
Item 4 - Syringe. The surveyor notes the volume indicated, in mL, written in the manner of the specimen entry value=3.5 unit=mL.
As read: value=1.6 unit=mL
